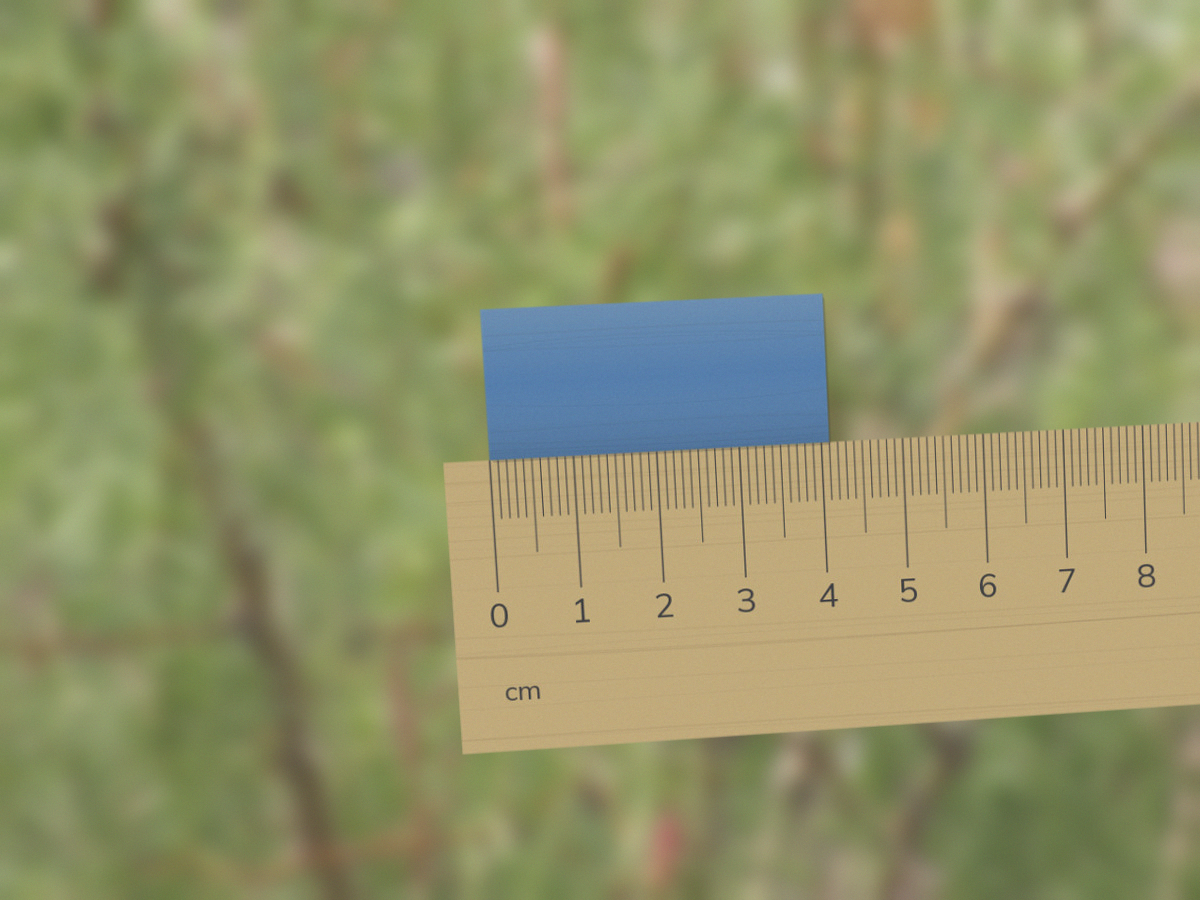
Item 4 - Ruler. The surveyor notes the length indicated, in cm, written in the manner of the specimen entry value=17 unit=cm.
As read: value=4.1 unit=cm
